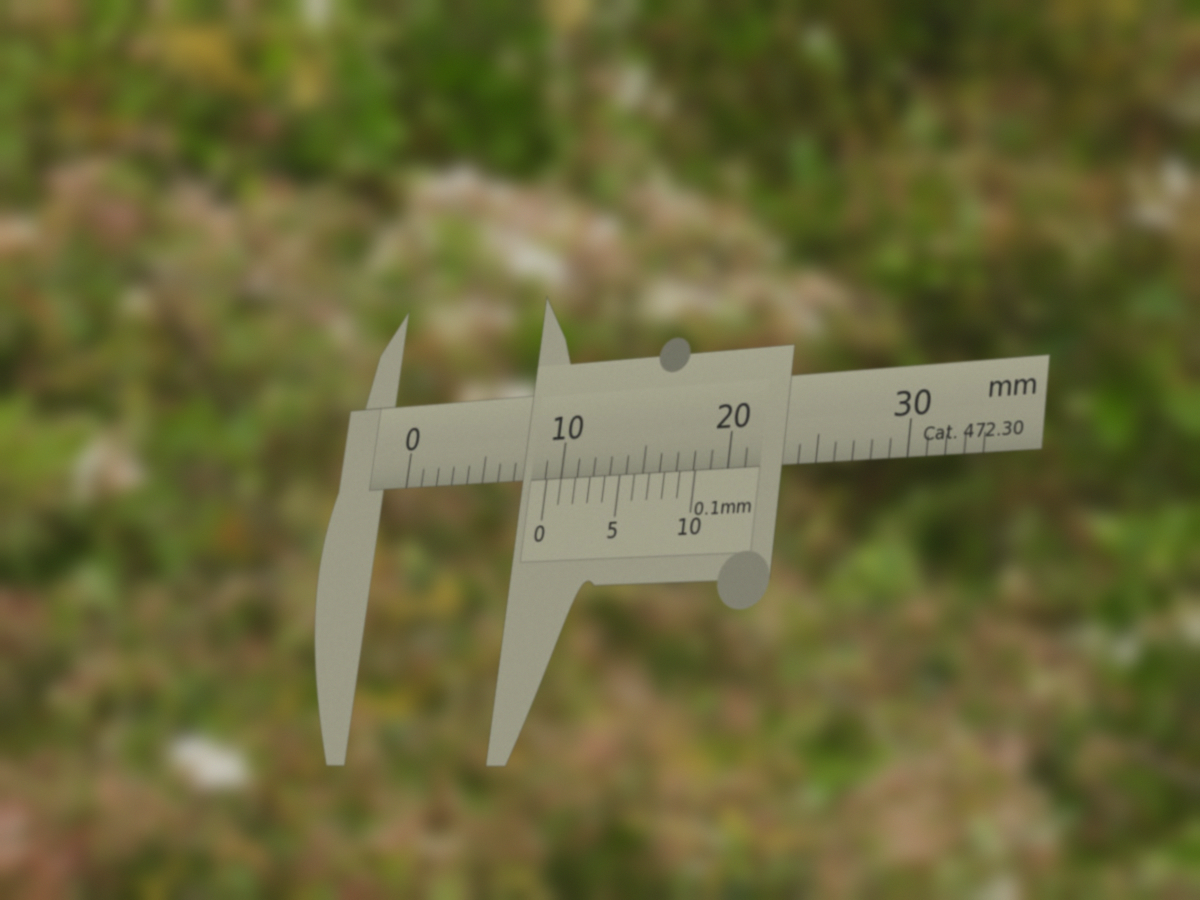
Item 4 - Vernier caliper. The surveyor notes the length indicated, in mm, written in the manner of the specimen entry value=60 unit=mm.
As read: value=9.1 unit=mm
